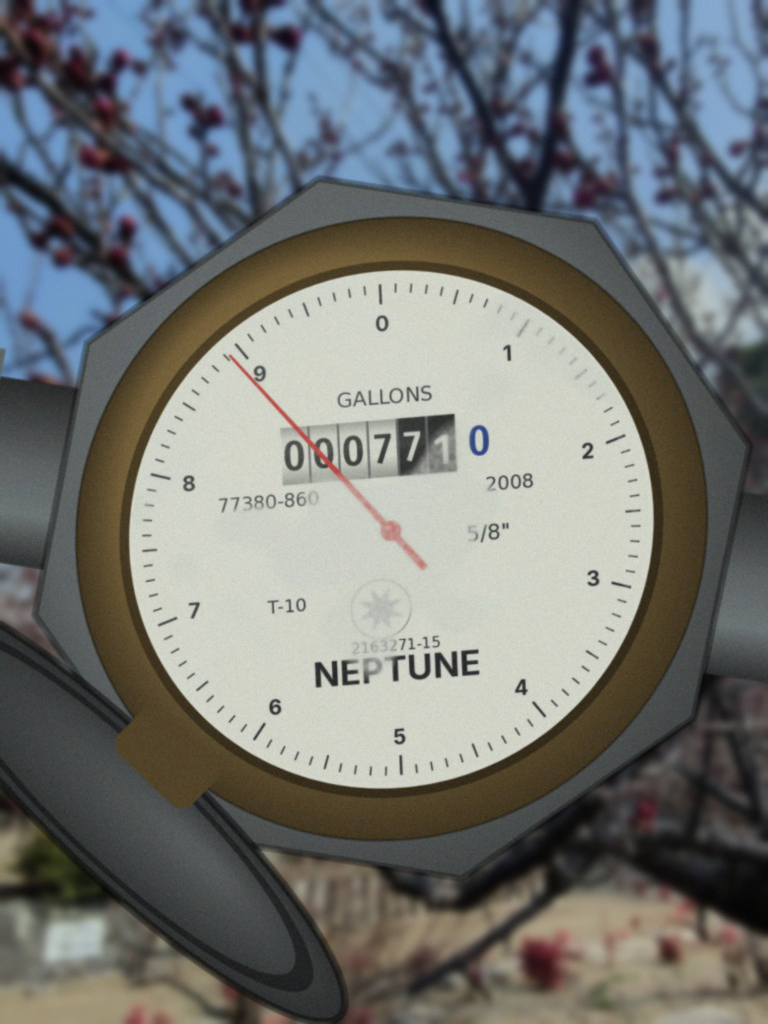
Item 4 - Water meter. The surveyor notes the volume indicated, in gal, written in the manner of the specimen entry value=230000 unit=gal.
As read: value=7708.9 unit=gal
